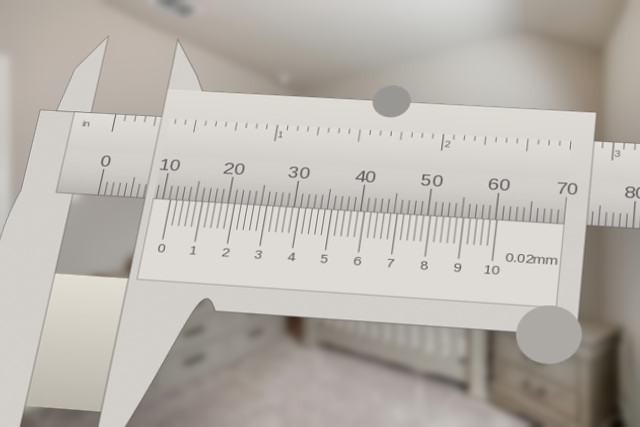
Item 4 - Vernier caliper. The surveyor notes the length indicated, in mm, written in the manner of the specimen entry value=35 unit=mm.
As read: value=11.2 unit=mm
